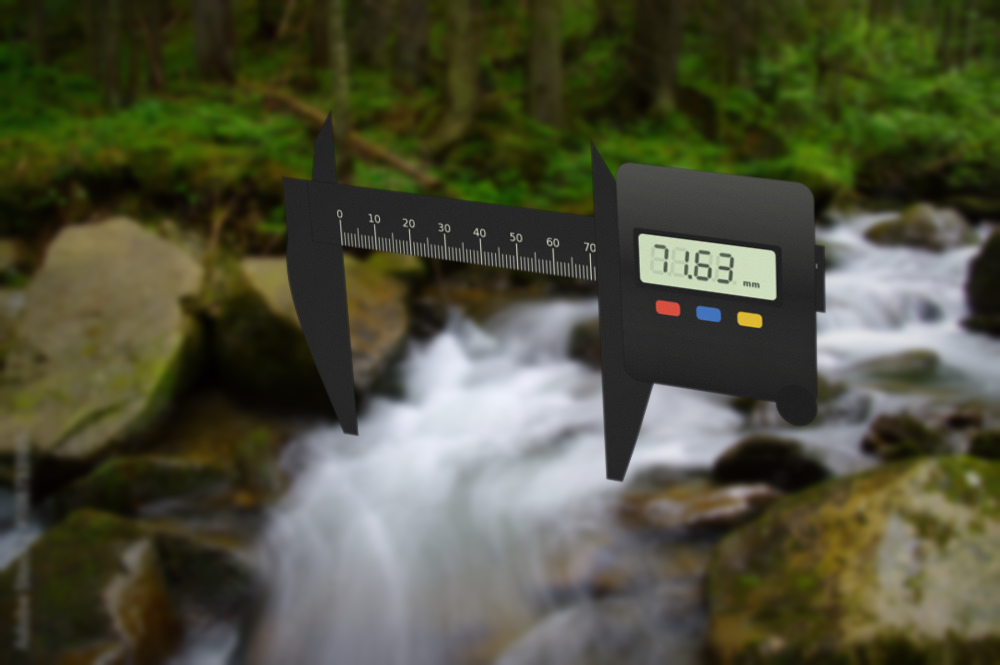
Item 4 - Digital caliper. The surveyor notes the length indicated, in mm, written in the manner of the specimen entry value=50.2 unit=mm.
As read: value=71.63 unit=mm
